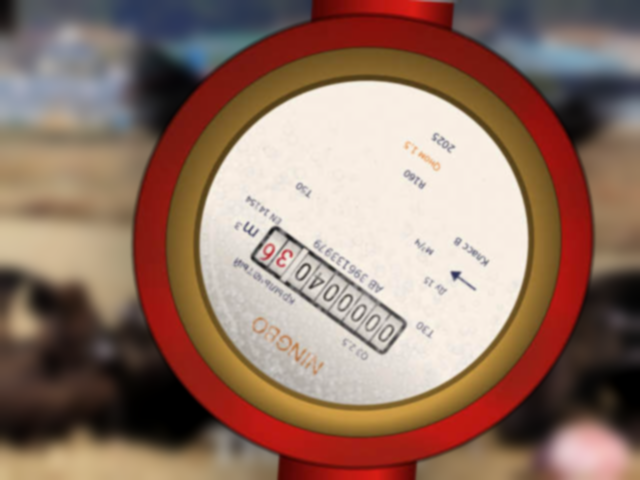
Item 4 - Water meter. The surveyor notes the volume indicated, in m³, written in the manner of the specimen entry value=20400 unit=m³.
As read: value=40.36 unit=m³
